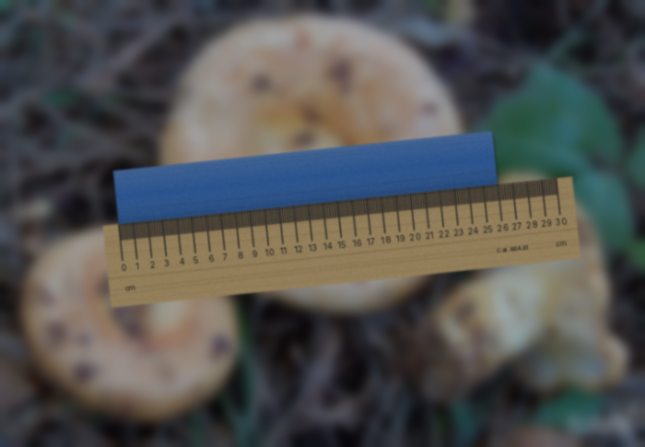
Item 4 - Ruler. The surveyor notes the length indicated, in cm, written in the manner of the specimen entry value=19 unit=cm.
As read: value=26 unit=cm
